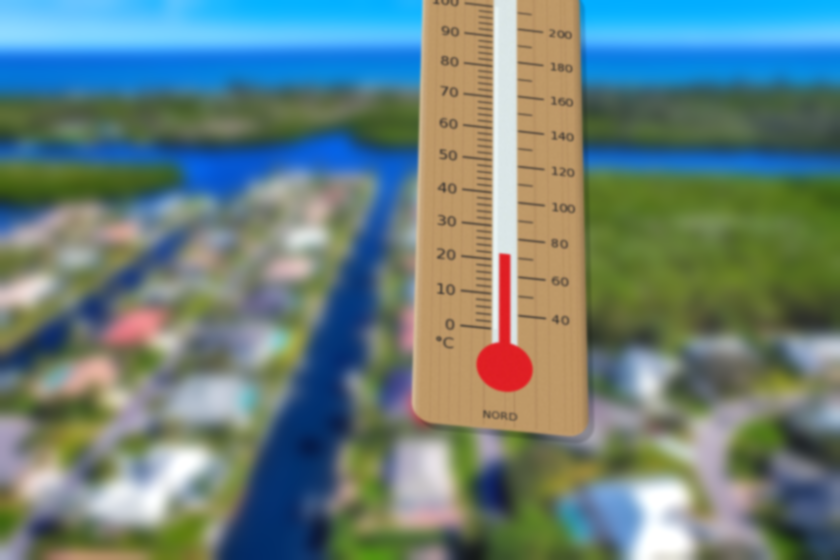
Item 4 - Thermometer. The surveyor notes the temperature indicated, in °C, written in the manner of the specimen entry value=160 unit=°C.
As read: value=22 unit=°C
